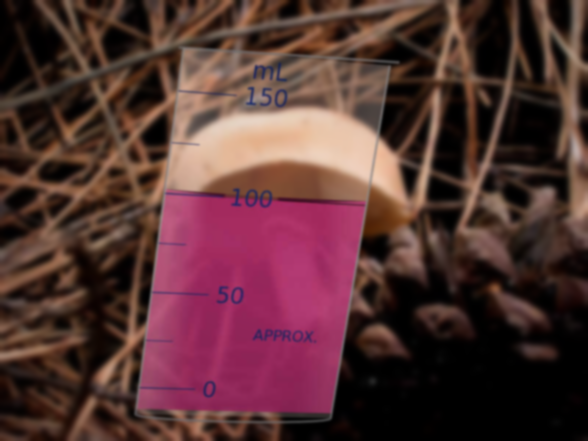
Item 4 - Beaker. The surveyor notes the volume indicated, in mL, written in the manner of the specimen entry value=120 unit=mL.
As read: value=100 unit=mL
